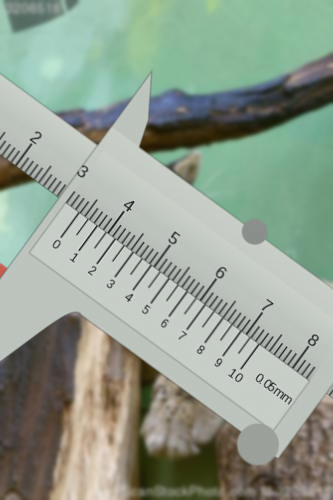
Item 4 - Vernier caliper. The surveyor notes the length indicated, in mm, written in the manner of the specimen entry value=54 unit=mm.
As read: value=33.8 unit=mm
